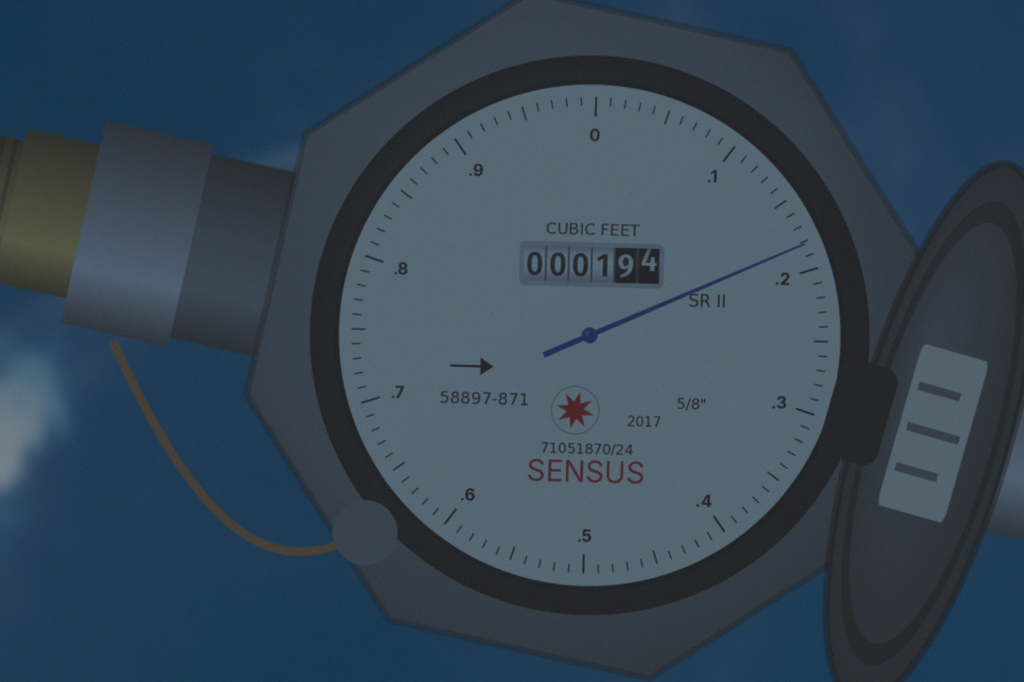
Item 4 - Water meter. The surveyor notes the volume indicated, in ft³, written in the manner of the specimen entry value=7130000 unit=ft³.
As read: value=194.18 unit=ft³
